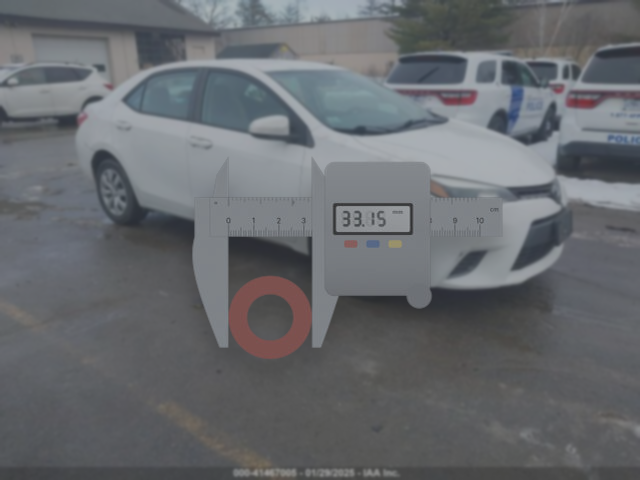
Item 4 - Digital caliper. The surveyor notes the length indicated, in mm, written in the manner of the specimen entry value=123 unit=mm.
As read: value=33.15 unit=mm
